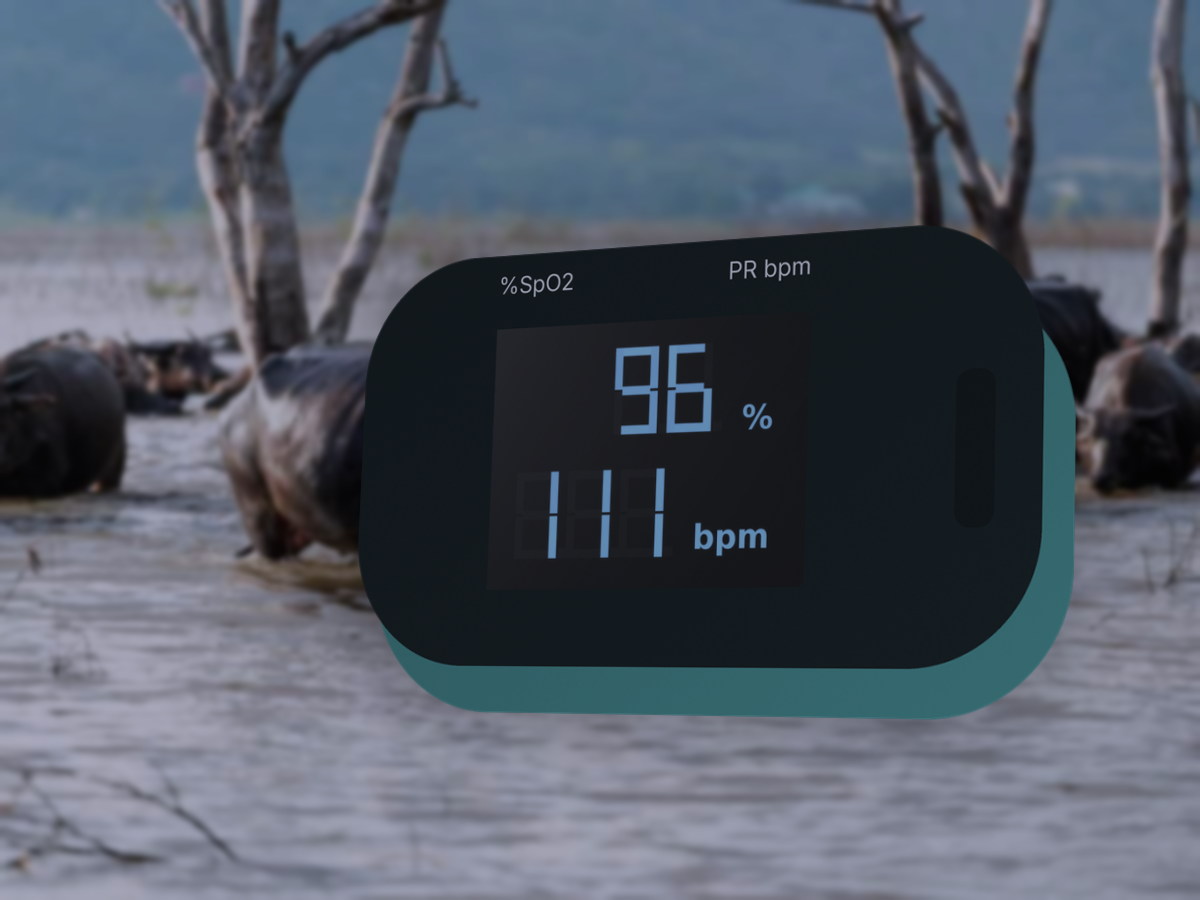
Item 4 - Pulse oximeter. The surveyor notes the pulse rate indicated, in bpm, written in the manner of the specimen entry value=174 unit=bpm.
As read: value=111 unit=bpm
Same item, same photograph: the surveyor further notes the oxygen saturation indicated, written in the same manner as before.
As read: value=96 unit=%
